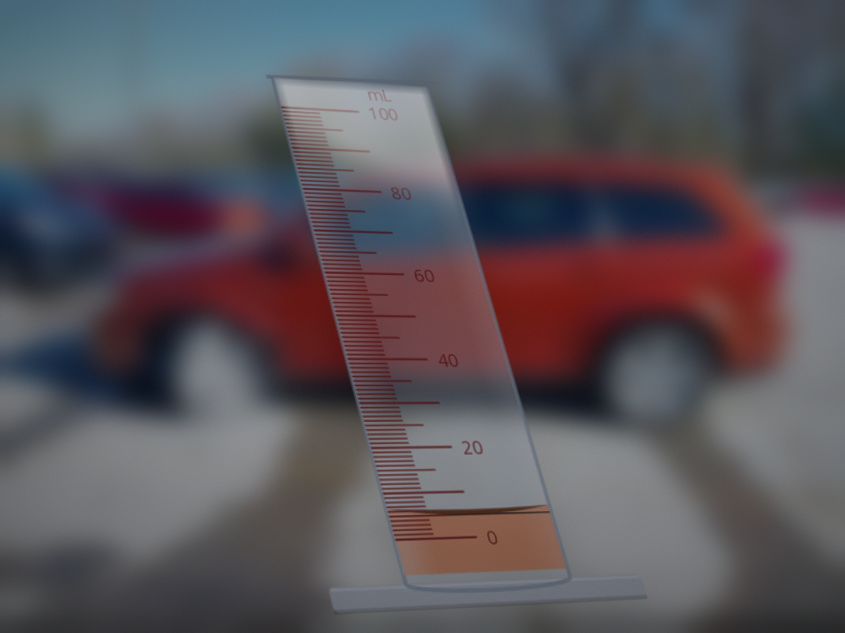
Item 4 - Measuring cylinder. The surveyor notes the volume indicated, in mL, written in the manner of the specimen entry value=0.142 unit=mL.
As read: value=5 unit=mL
